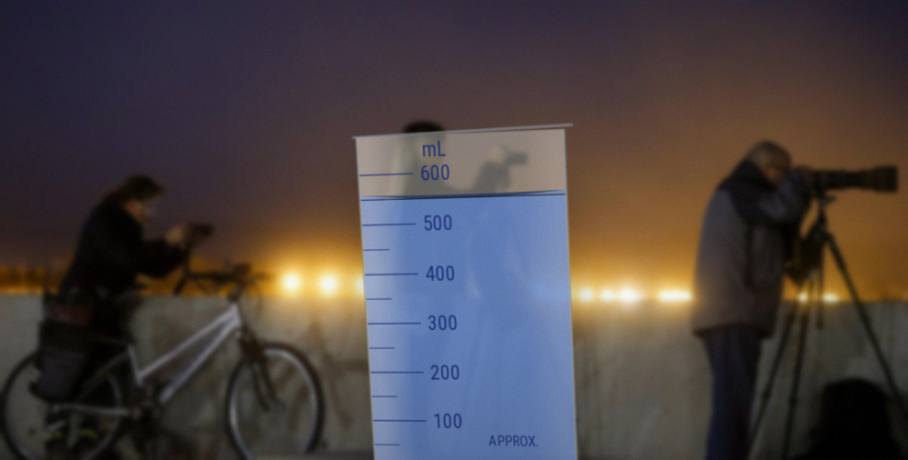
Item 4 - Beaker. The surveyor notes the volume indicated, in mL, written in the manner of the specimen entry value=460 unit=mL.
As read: value=550 unit=mL
